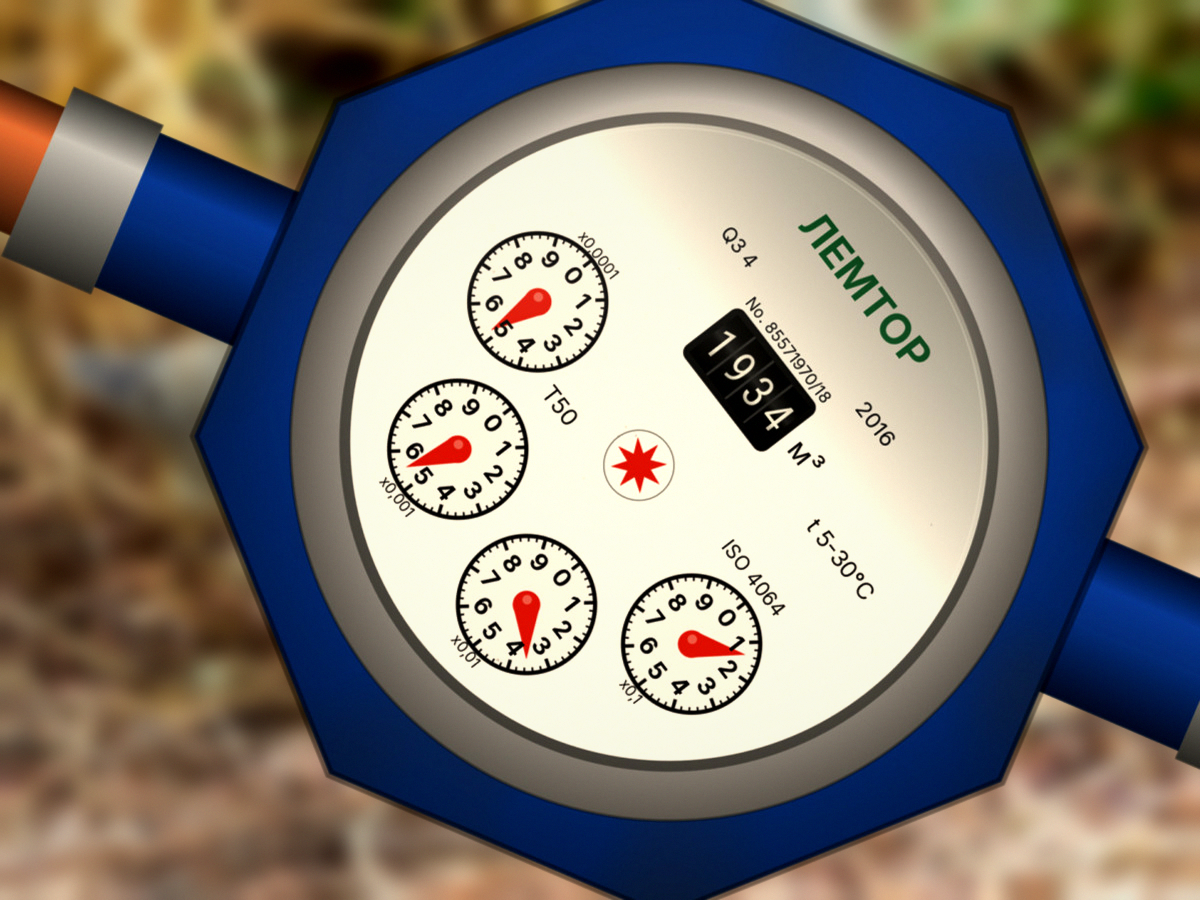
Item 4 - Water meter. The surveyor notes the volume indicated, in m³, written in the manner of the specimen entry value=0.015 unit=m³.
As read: value=1934.1355 unit=m³
